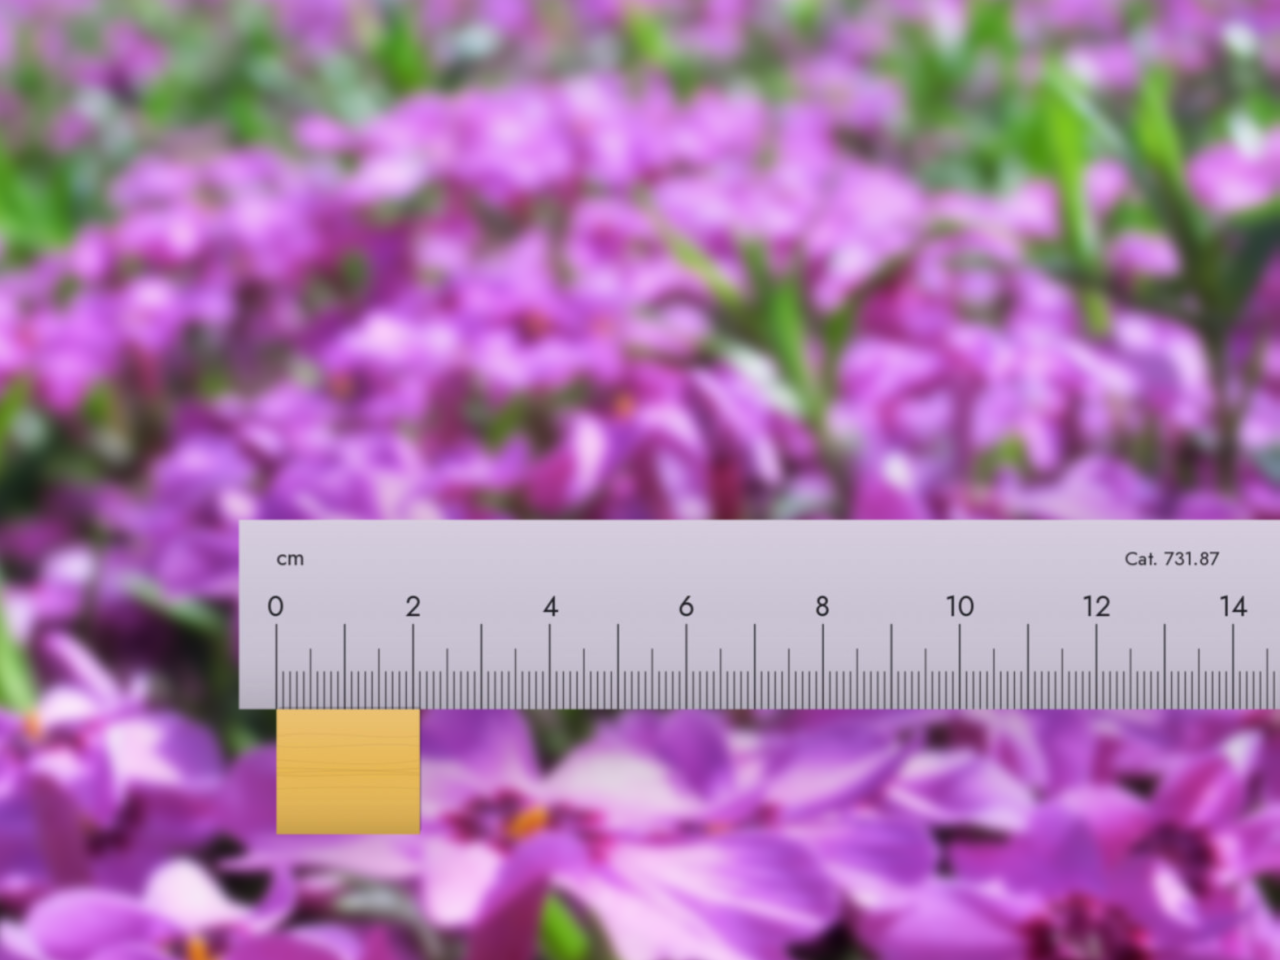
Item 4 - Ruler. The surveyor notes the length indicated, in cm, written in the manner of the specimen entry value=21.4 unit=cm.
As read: value=2.1 unit=cm
